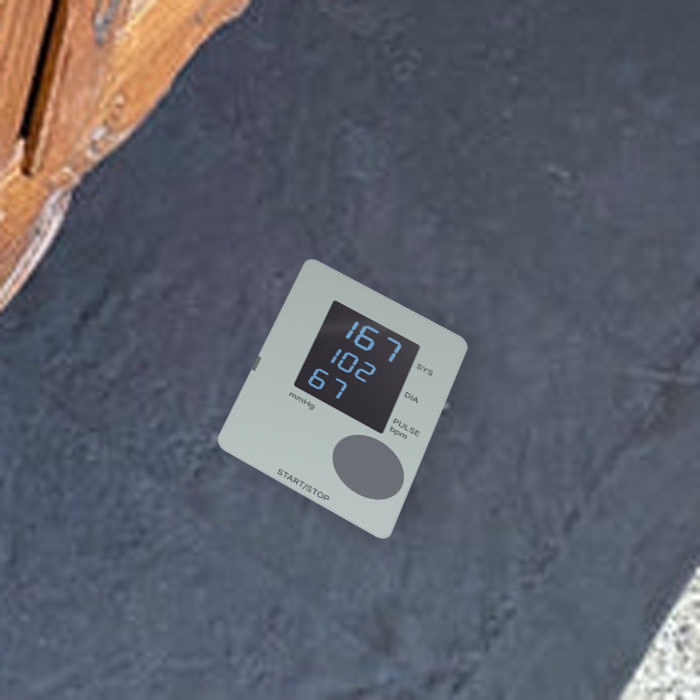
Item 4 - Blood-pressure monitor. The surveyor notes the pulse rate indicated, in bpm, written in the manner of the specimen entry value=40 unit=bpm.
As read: value=67 unit=bpm
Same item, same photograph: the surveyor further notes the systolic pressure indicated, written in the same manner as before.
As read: value=167 unit=mmHg
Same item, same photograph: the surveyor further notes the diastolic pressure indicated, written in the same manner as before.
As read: value=102 unit=mmHg
